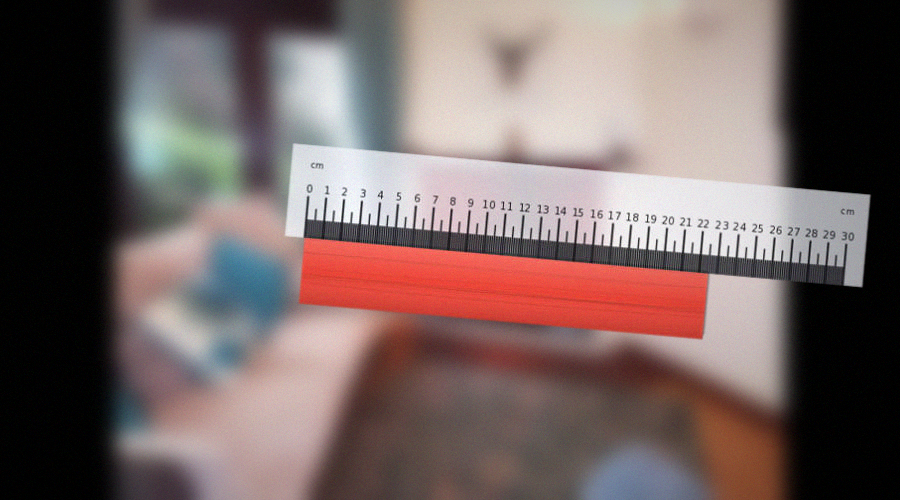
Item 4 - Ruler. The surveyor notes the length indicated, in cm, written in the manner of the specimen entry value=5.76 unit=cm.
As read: value=22.5 unit=cm
